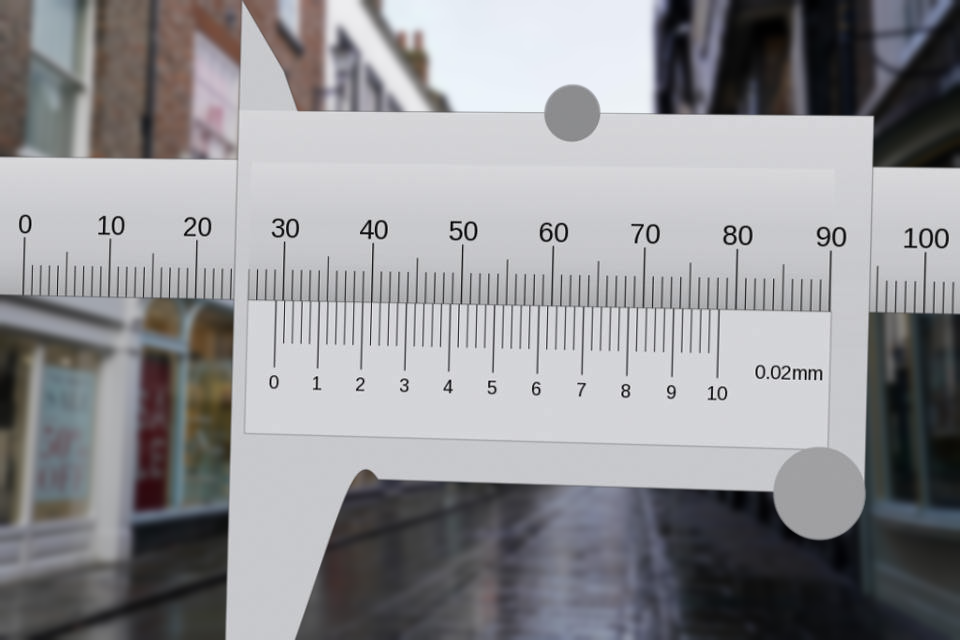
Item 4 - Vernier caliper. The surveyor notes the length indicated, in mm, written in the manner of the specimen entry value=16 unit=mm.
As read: value=29.2 unit=mm
